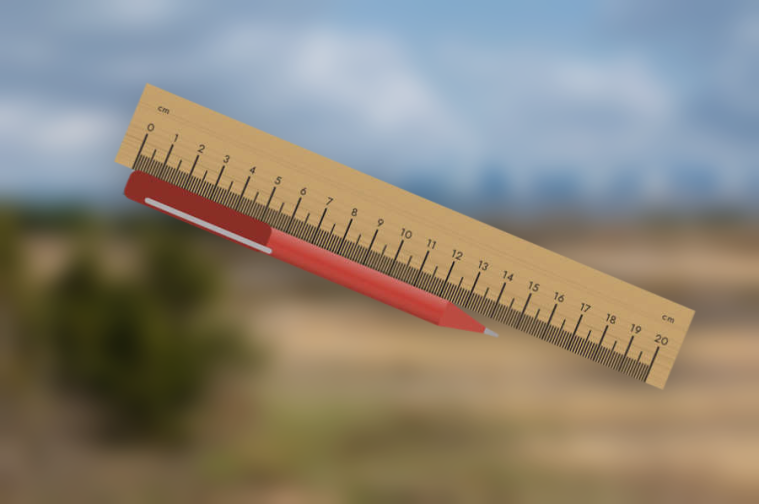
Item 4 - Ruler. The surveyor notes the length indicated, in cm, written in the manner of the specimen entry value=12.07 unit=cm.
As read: value=14.5 unit=cm
